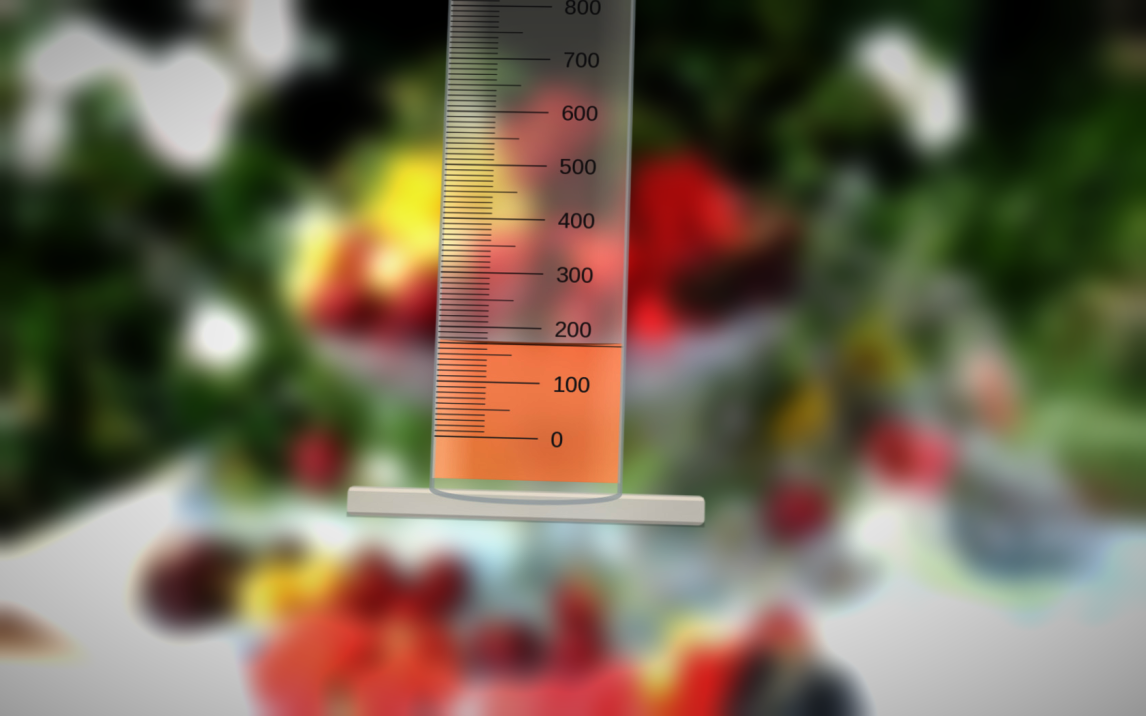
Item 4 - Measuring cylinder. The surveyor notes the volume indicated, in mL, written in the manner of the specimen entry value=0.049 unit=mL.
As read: value=170 unit=mL
